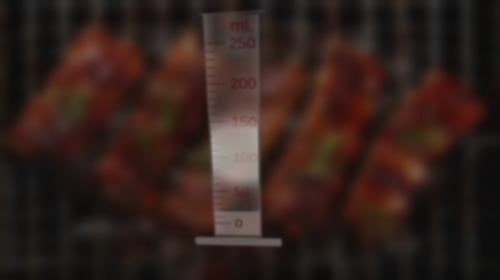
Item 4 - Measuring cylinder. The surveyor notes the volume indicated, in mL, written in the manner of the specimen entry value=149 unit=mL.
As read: value=20 unit=mL
